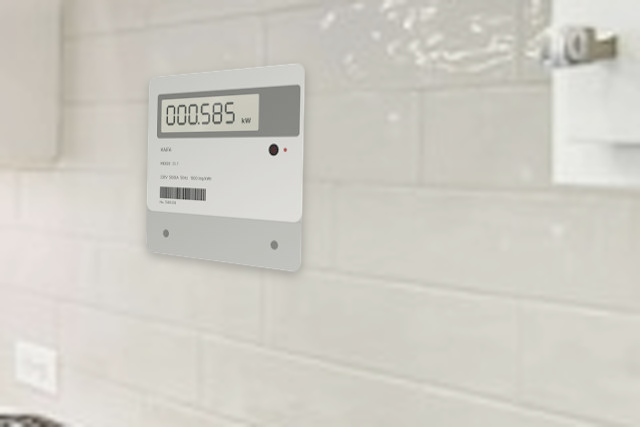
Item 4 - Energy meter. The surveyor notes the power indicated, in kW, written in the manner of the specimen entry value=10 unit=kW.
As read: value=0.585 unit=kW
